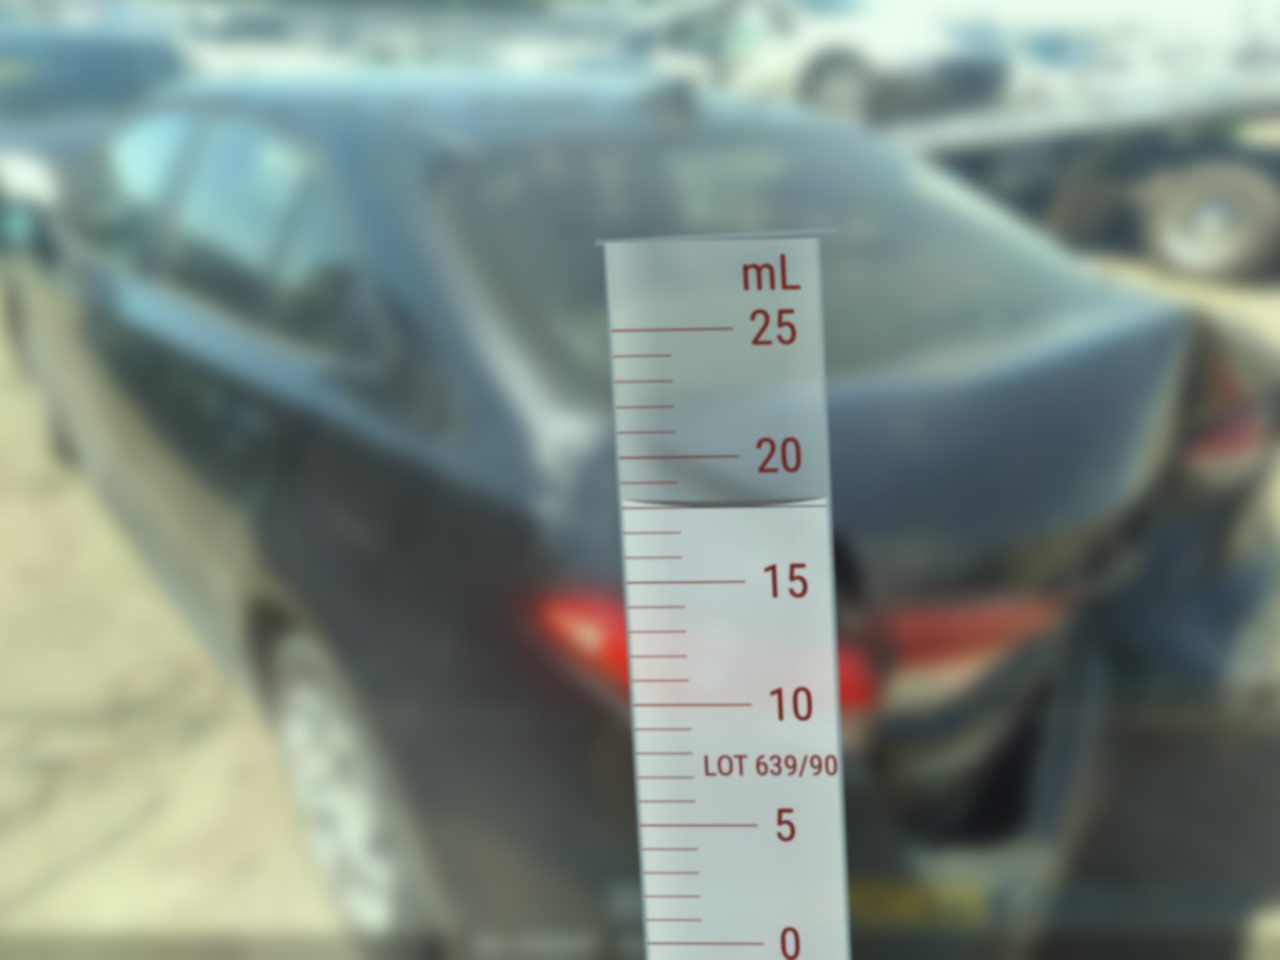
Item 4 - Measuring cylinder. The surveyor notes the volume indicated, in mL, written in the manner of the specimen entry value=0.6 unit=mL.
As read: value=18 unit=mL
